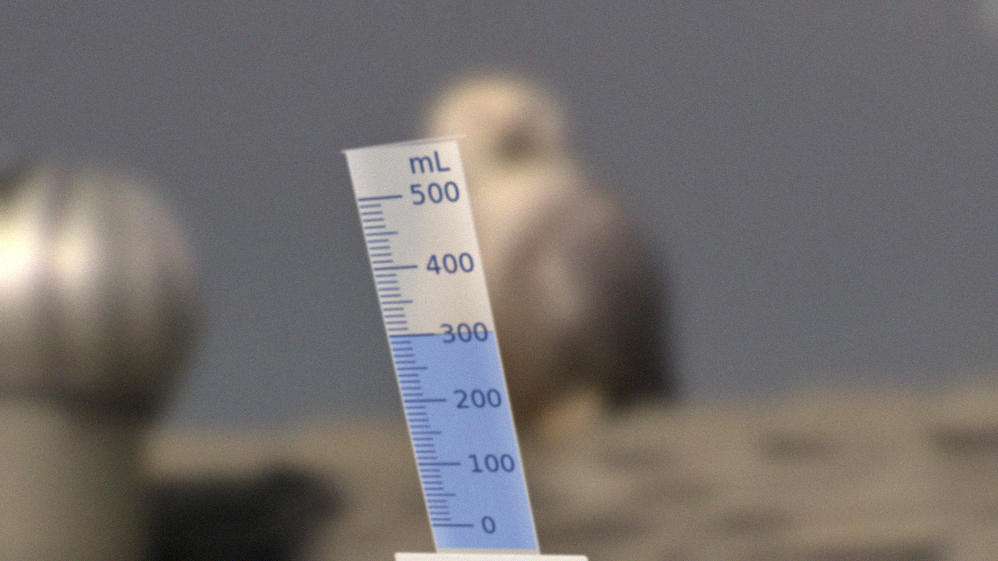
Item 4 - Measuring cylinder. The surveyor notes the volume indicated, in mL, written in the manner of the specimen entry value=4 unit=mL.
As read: value=300 unit=mL
